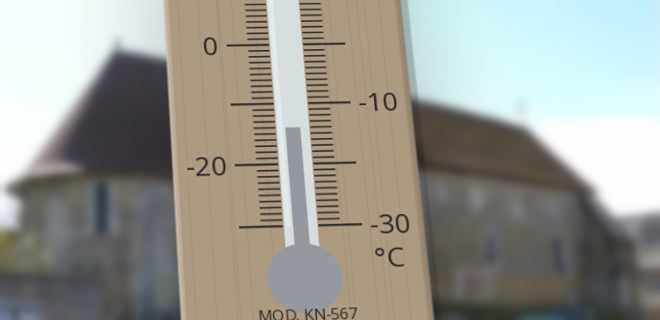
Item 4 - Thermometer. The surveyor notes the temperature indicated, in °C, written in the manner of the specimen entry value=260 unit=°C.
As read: value=-14 unit=°C
